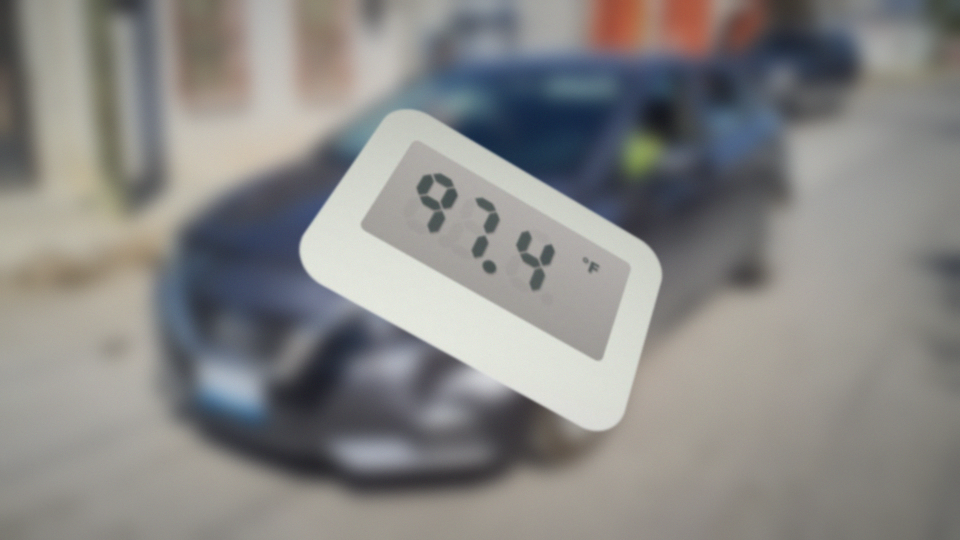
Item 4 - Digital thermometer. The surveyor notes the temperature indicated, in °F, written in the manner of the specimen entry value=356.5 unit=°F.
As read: value=97.4 unit=°F
